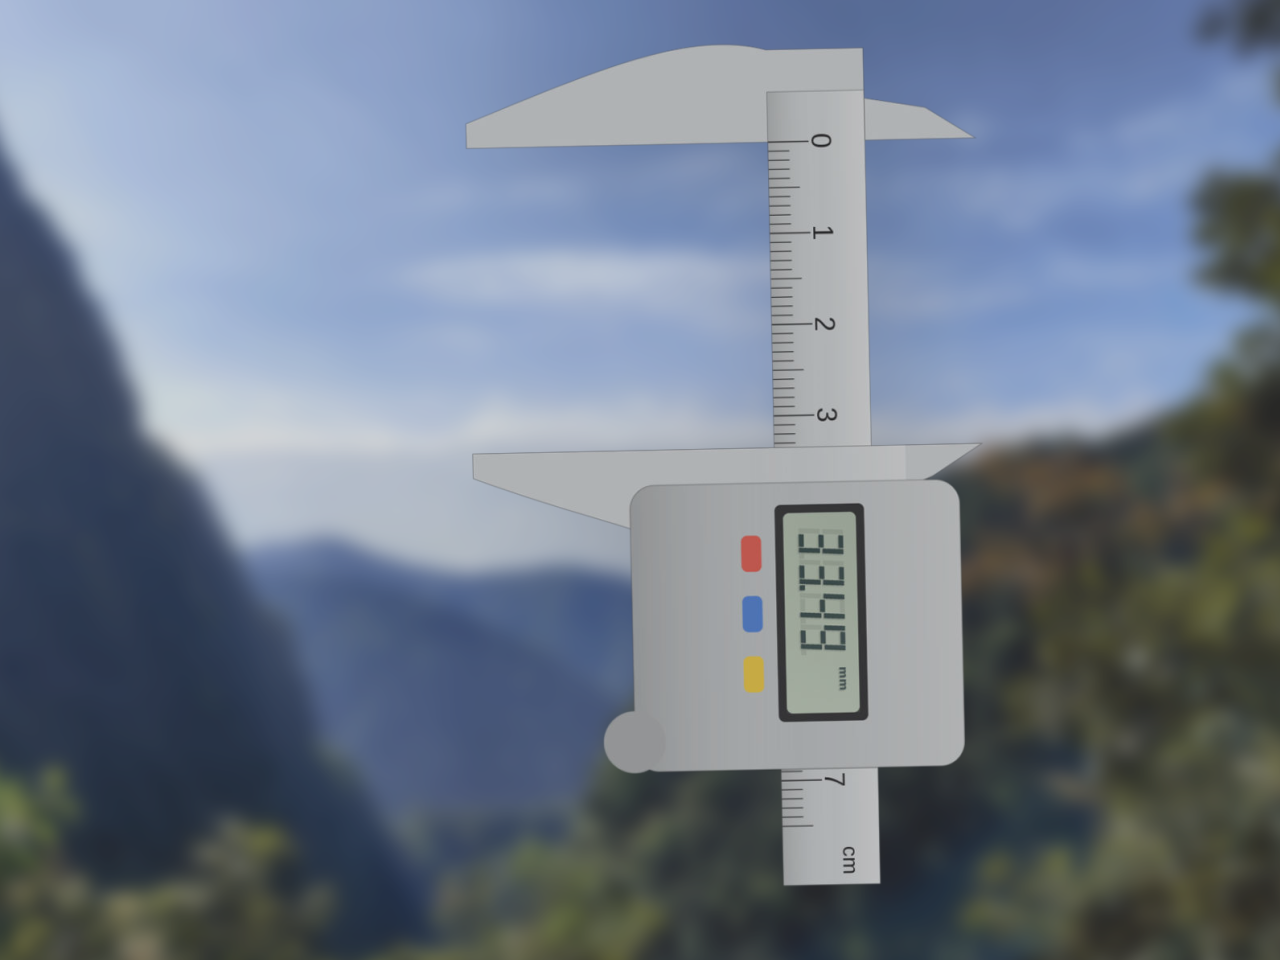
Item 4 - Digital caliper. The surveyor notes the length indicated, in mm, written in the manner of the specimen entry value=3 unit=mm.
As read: value=33.49 unit=mm
